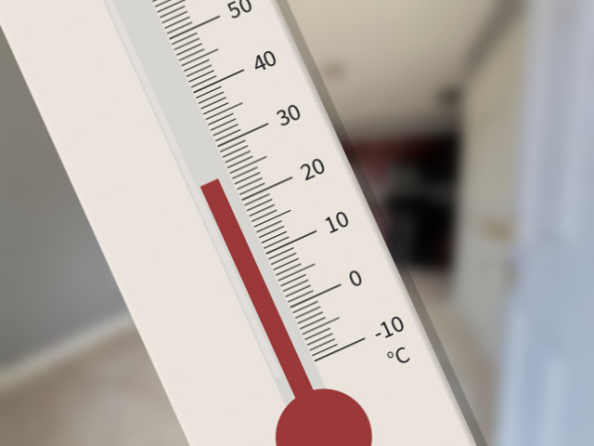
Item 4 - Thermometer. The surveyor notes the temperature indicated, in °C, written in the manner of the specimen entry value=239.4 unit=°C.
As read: value=25 unit=°C
